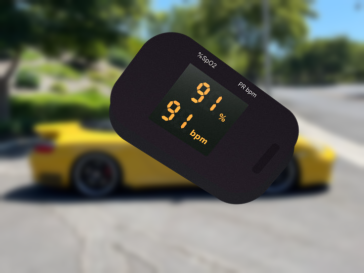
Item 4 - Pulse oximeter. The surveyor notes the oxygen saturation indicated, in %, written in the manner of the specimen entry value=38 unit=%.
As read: value=91 unit=%
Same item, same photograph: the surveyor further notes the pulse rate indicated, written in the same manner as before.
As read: value=91 unit=bpm
